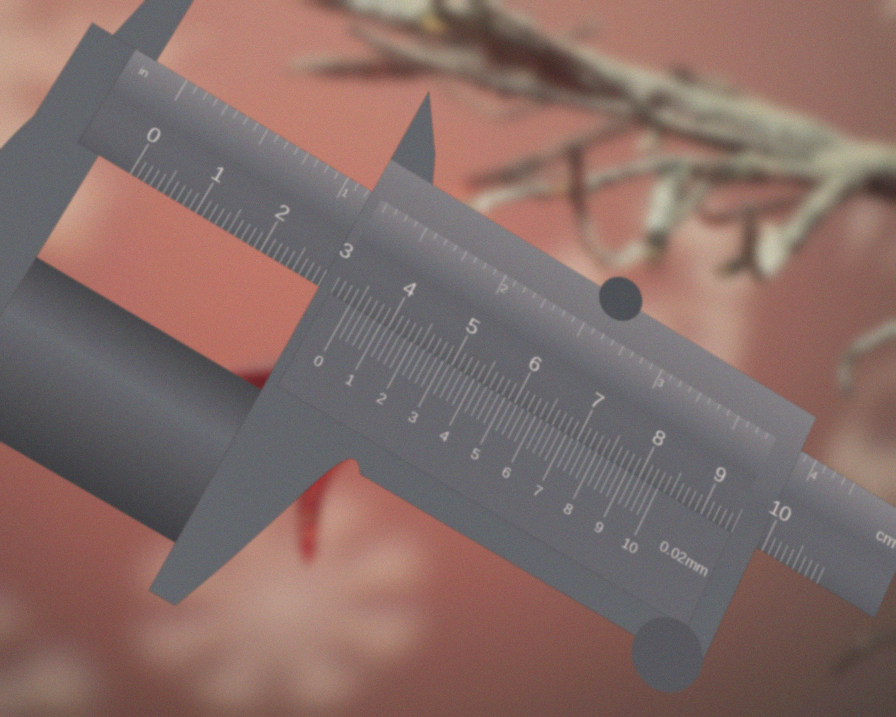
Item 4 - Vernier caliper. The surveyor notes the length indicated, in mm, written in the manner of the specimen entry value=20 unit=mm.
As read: value=34.0 unit=mm
